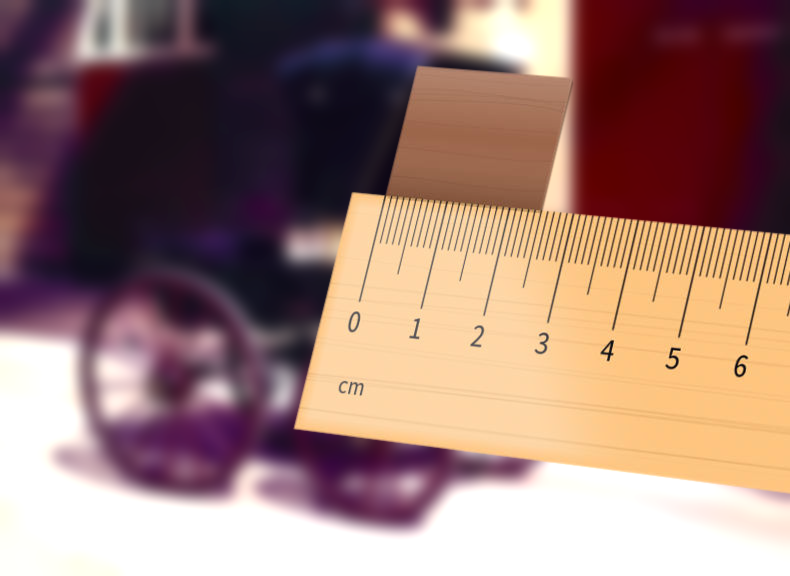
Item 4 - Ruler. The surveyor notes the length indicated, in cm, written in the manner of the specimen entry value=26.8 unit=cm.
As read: value=2.5 unit=cm
